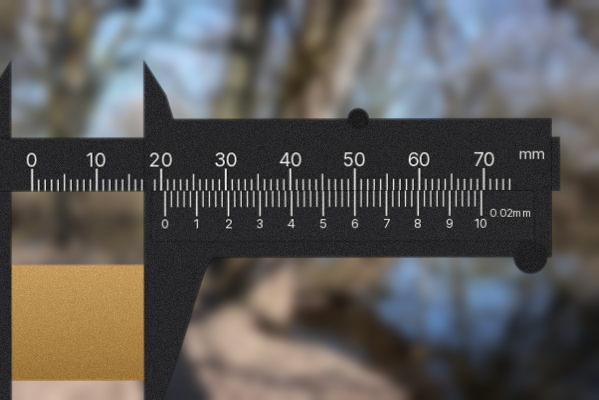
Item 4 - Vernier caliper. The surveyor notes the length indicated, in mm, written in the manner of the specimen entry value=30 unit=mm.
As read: value=20.6 unit=mm
